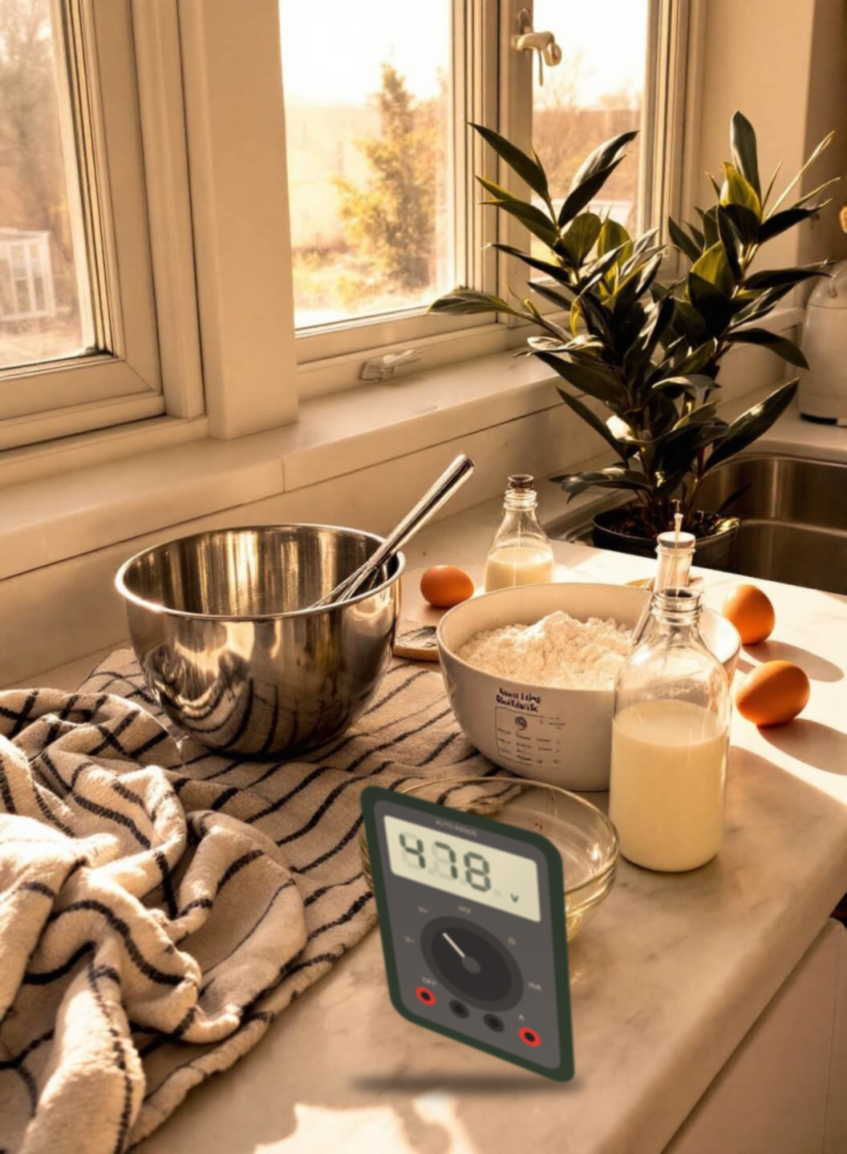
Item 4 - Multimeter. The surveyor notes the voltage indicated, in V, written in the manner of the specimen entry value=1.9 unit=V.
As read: value=478 unit=V
